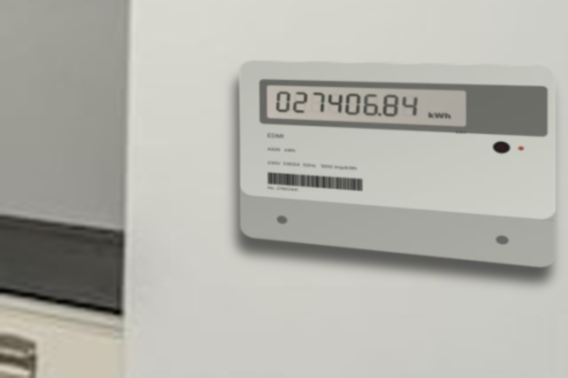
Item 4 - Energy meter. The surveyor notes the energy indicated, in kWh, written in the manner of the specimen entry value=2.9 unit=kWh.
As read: value=27406.84 unit=kWh
